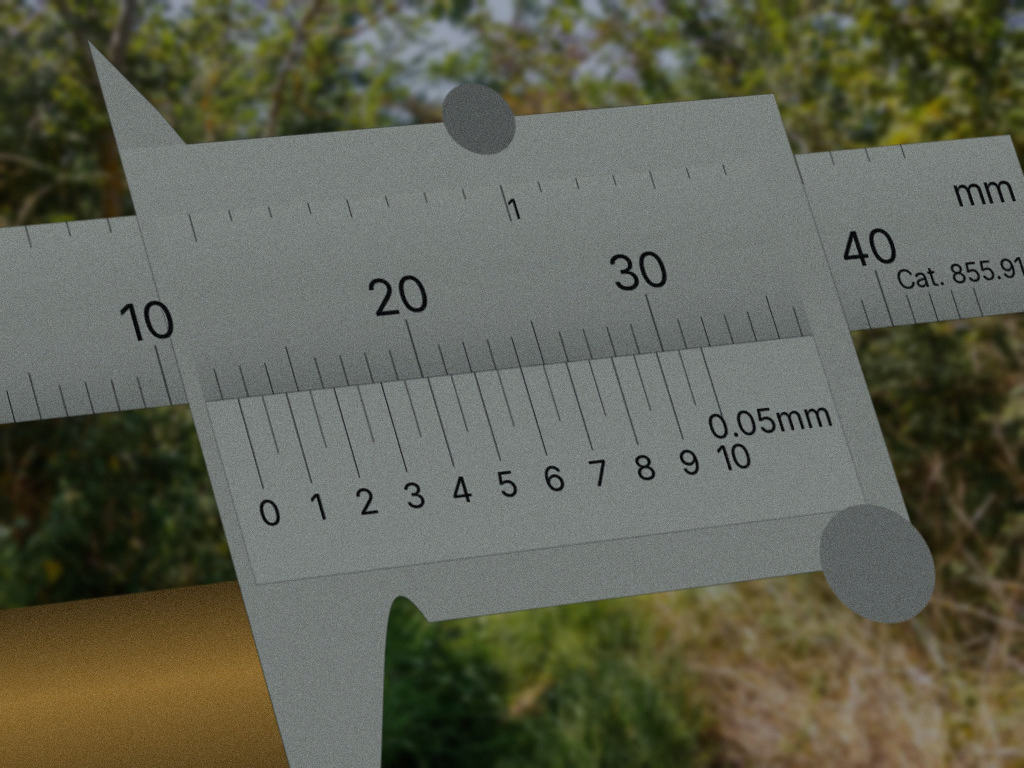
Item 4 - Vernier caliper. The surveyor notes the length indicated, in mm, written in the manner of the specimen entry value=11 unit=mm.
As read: value=12.6 unit=mm
